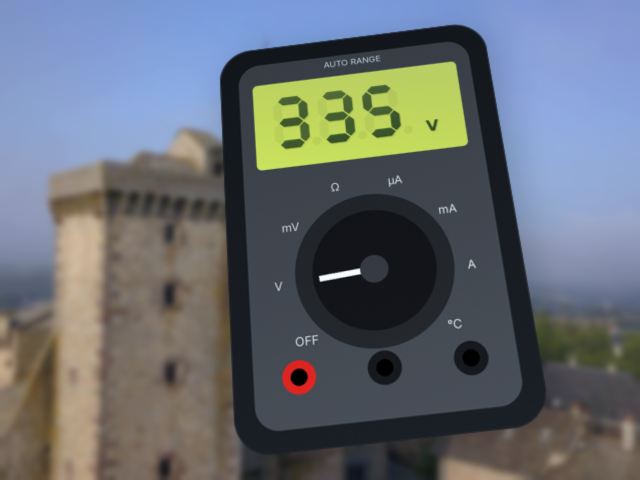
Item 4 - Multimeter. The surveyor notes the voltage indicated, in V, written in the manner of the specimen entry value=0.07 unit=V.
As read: value=335 unit=V
